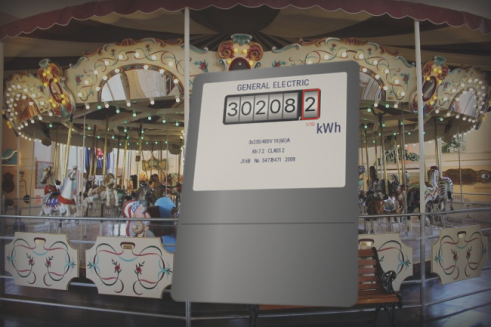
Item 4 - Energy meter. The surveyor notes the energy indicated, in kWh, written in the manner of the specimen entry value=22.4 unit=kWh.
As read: value=30208.2 unit=kWh
